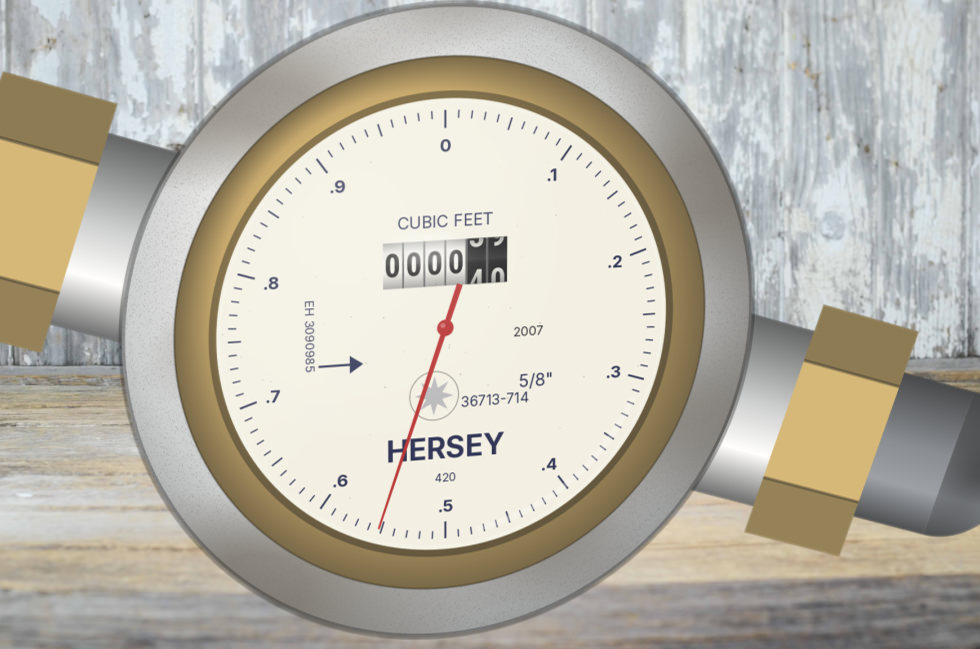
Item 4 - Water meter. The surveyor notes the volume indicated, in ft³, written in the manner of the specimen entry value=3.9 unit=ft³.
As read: value=39.55 unit=ft³
